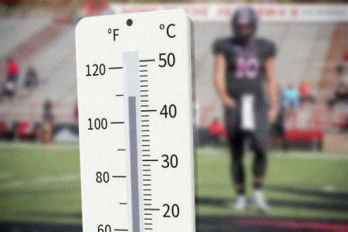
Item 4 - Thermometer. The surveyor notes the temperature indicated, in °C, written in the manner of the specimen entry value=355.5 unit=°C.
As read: value=43 unit=°C
